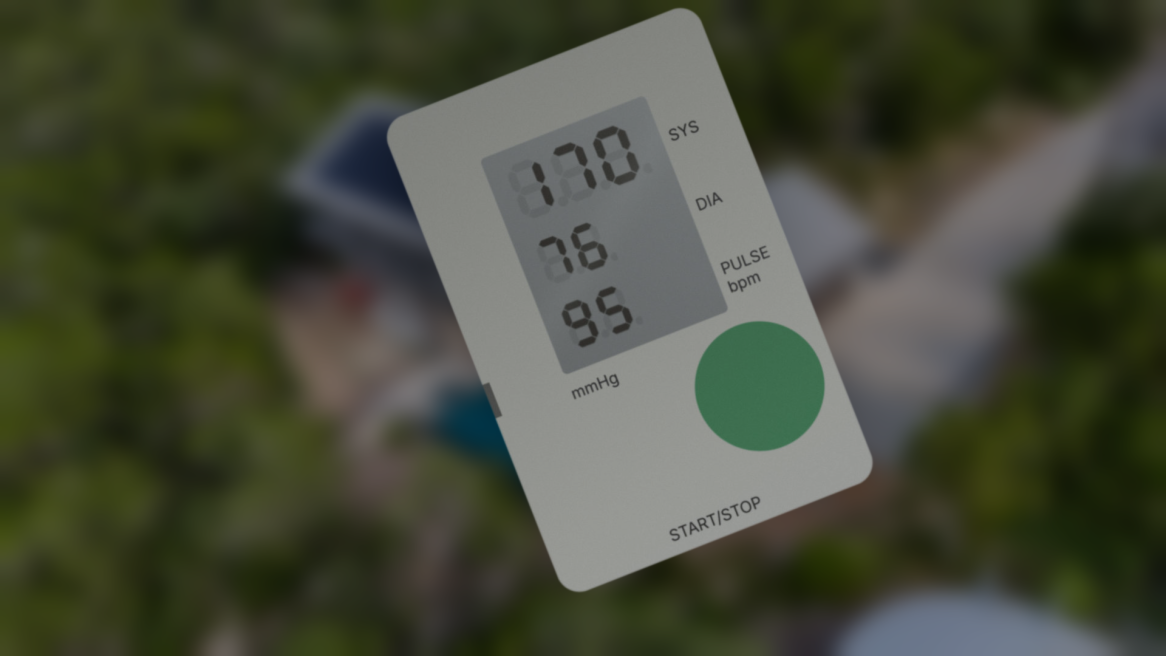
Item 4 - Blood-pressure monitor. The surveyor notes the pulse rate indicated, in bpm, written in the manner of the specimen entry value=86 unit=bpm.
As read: value=95 unit=bpm
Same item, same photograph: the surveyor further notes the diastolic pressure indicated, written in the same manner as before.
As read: value=76 unit=mmHg
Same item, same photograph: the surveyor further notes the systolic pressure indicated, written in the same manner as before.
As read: value=170 unit=mmHg
